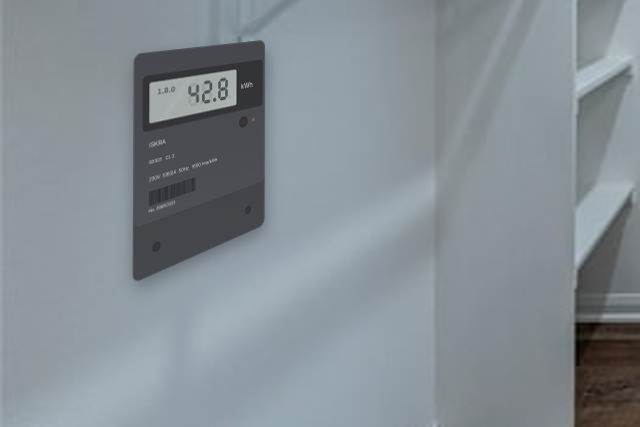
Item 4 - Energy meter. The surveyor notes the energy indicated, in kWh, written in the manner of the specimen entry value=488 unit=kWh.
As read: value=42.8 unit=kWh
